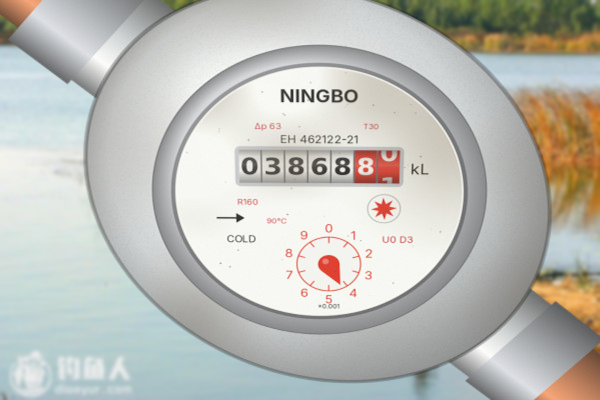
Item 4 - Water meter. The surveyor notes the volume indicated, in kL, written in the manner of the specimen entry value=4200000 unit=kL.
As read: value=3868.804 unit=kL
